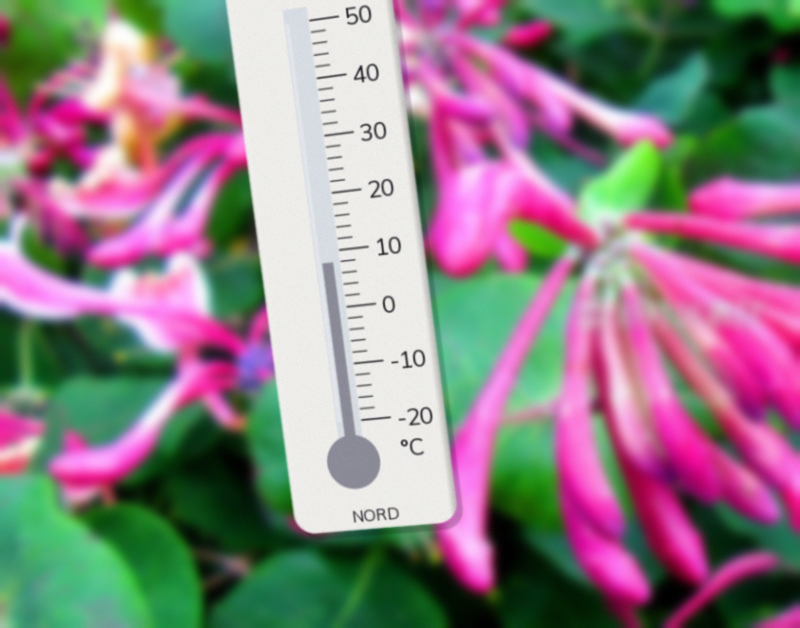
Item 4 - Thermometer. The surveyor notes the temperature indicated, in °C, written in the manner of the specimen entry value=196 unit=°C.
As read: value=8 unit=°C
